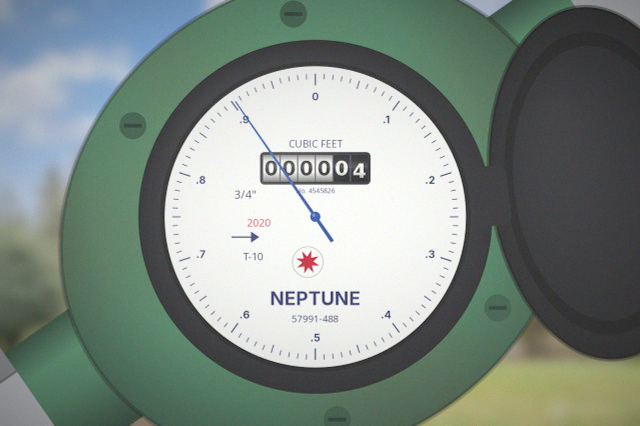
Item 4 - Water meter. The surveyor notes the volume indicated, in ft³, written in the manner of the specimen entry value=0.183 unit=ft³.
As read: value=3.90 unit=ft³
